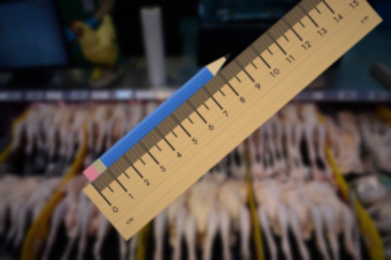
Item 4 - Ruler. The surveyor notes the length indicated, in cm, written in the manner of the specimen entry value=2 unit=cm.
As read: value=9 unit=cm
